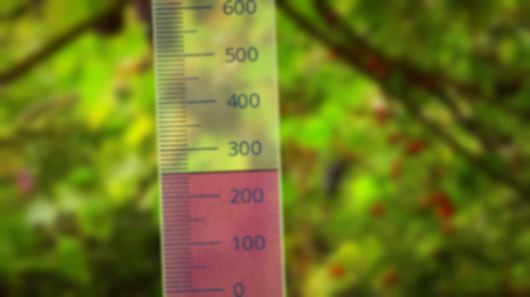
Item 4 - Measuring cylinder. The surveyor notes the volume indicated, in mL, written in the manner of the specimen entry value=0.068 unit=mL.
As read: value=250 unit=mL
